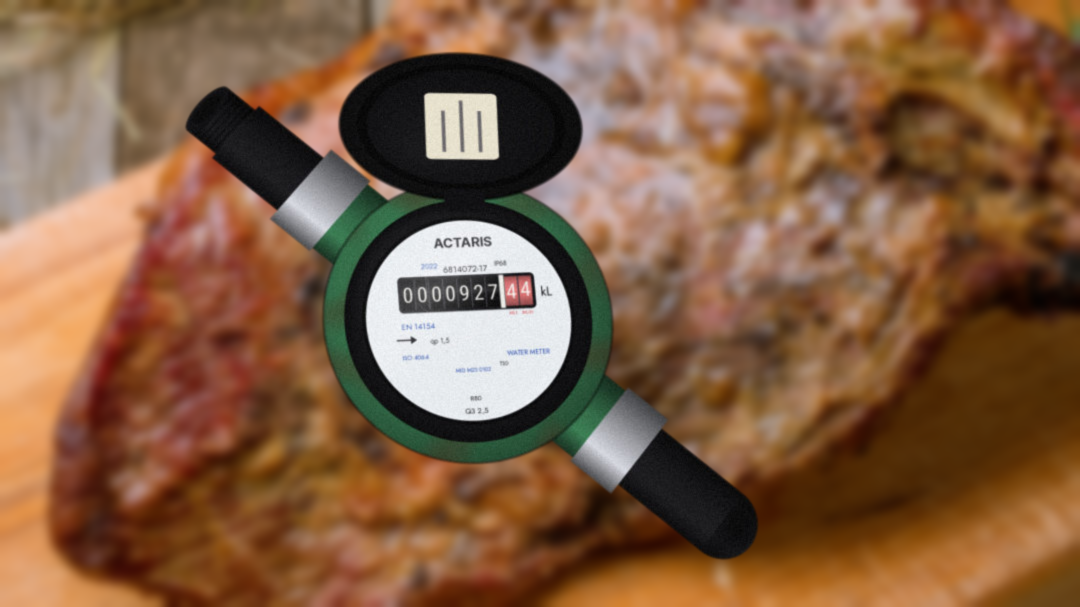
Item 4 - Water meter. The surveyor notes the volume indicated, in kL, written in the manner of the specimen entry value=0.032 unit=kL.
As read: value=927.44 unit=kL
